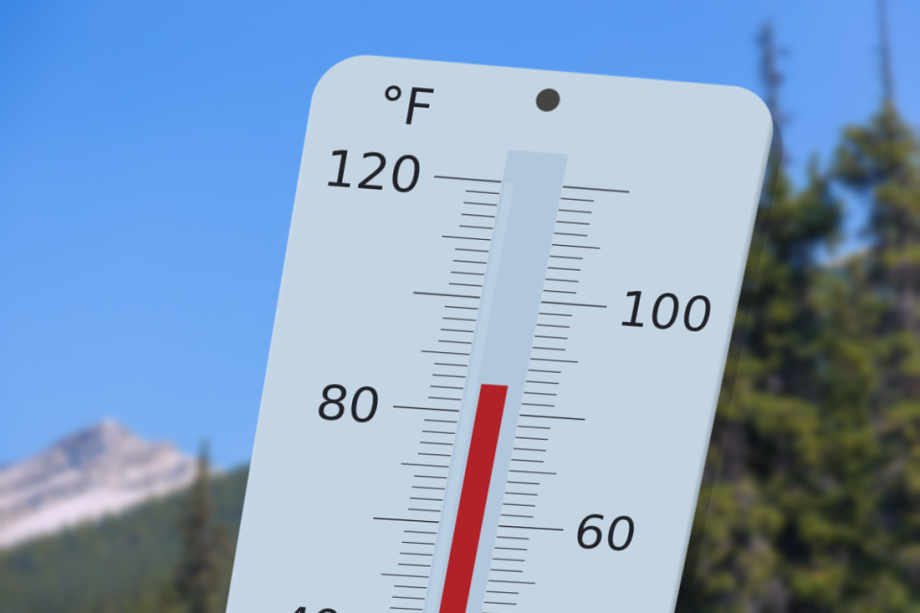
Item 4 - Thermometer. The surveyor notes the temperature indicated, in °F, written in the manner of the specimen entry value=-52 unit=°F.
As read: value=85 unit=°F
